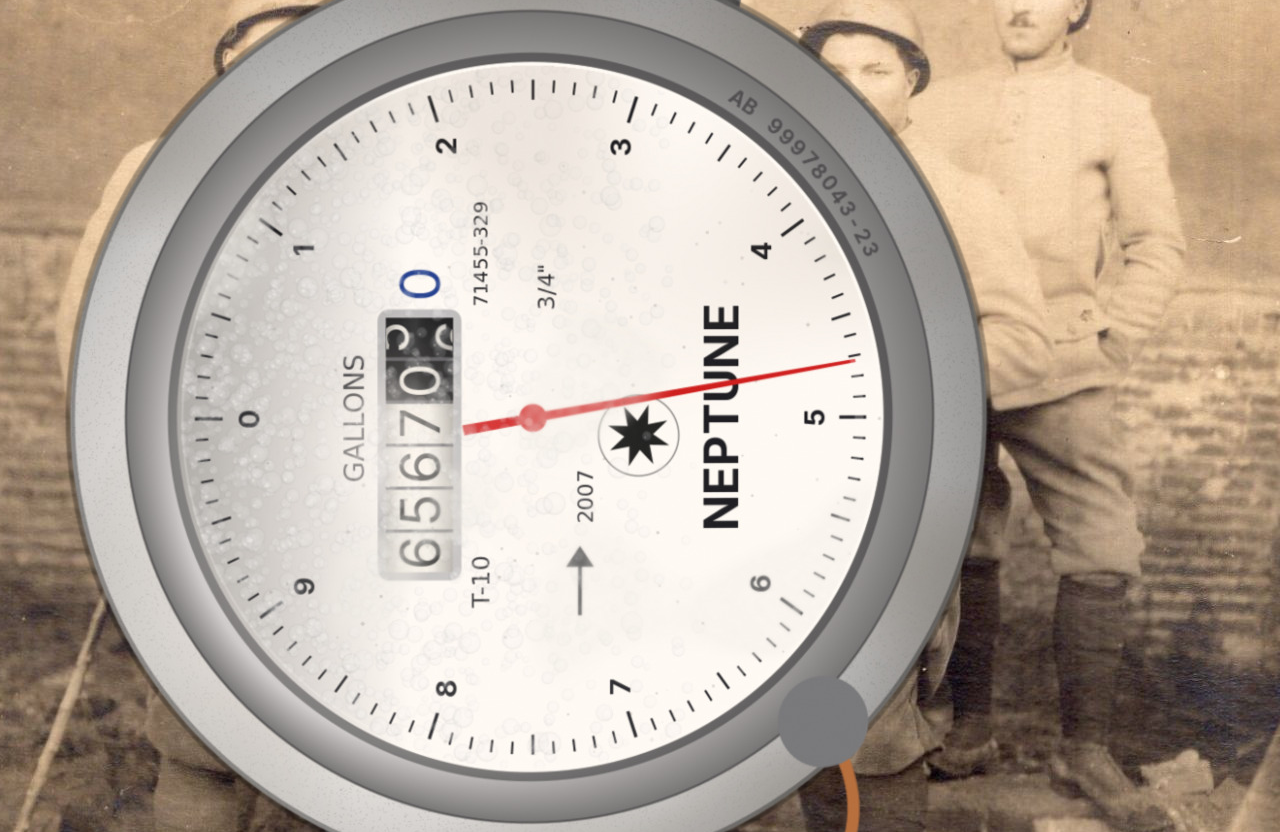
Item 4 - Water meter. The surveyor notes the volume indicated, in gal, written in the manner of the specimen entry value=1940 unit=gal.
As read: value=6567054.7 unit=gal
